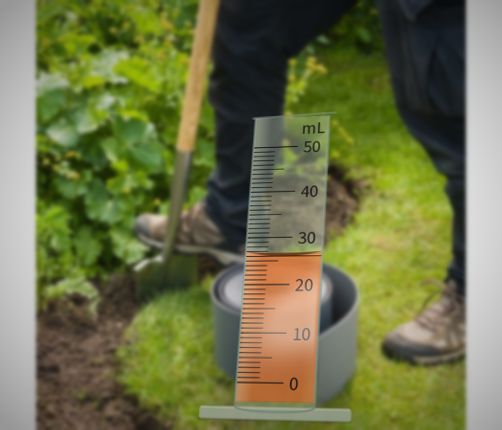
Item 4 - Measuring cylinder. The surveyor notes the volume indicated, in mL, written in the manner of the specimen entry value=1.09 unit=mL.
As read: value=26 unit=mL
